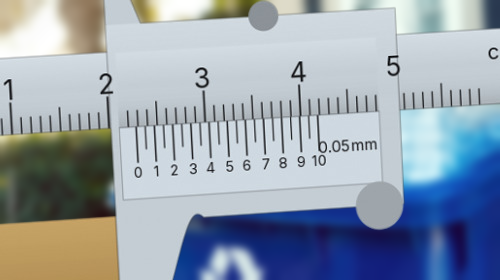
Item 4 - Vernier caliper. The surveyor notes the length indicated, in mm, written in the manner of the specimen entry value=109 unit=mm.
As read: value=22.8 unit=mm
